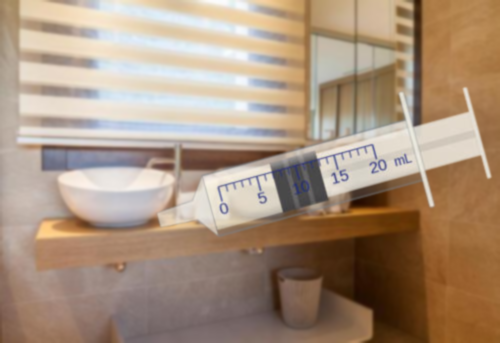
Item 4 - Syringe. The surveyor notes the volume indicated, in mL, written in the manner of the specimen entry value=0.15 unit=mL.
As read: value=7 unit=mL
